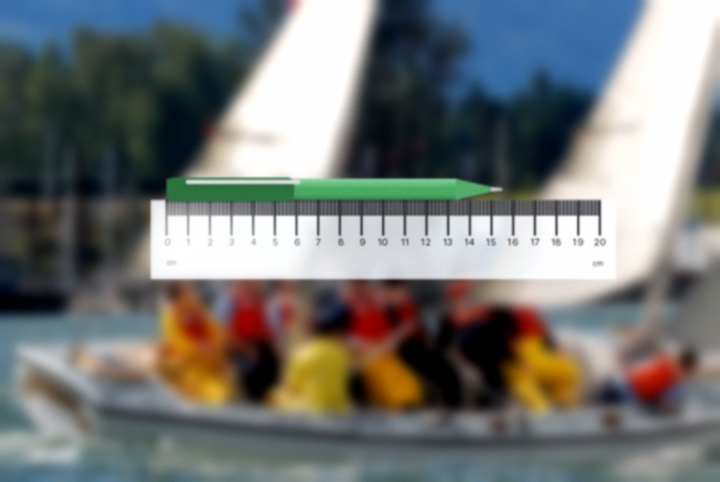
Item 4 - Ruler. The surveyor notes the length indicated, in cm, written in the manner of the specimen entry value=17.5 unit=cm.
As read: value=15.5 unit=cm
